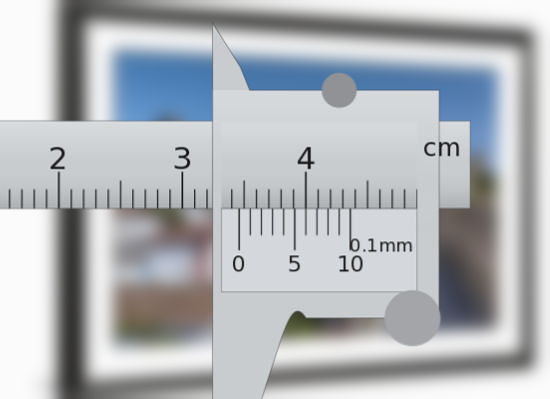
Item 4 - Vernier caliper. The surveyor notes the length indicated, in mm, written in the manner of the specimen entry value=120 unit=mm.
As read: value=34.6 unit=mm
